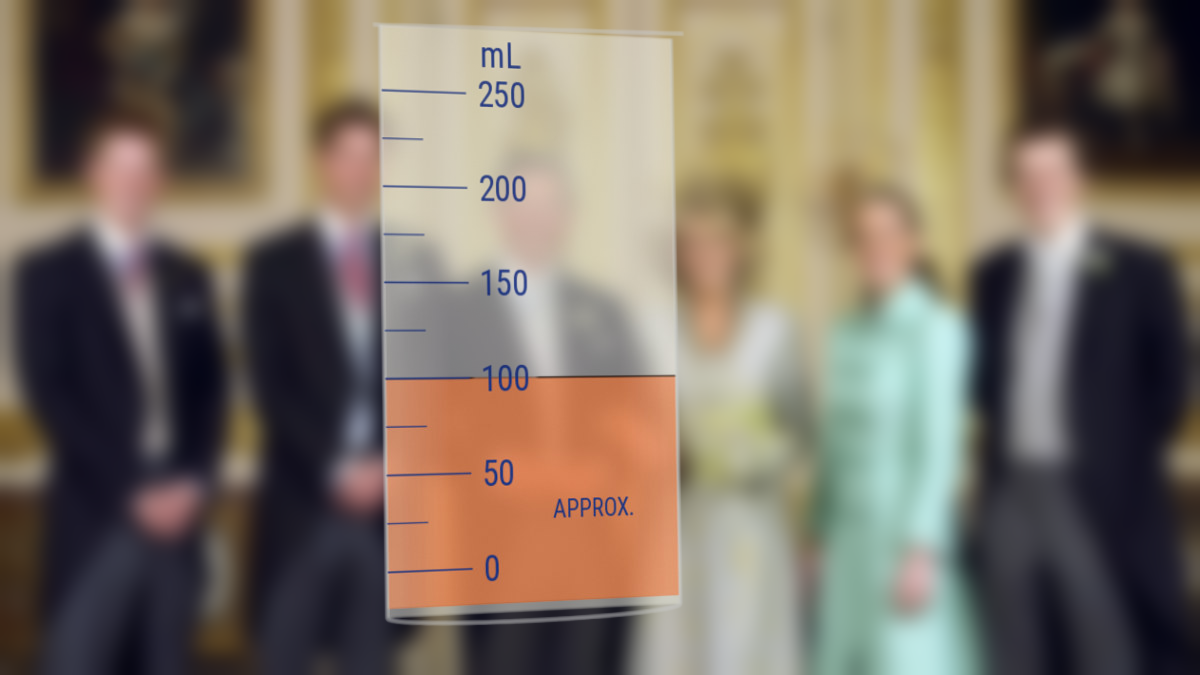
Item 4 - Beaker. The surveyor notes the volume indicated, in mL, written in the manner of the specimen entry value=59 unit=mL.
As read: value=100 unit=mL
